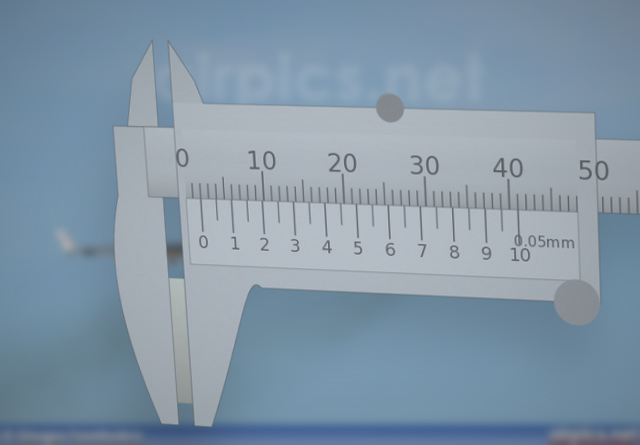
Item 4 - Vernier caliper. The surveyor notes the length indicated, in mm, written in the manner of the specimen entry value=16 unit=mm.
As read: value=2.0 unit=mm
